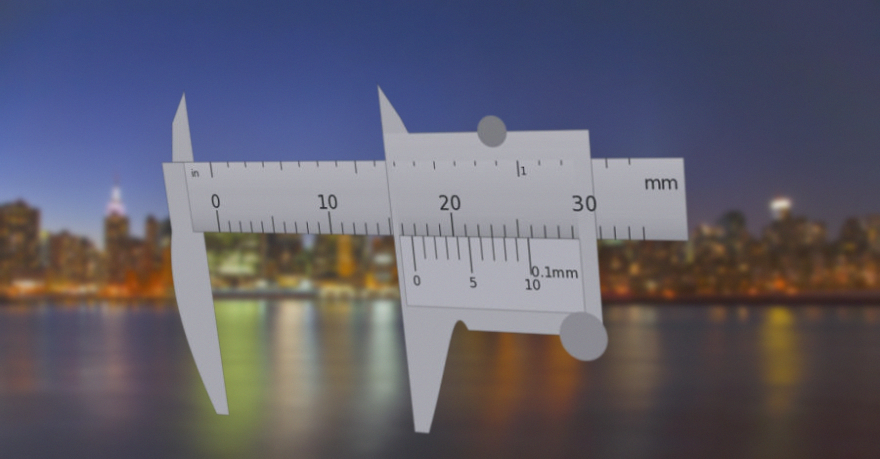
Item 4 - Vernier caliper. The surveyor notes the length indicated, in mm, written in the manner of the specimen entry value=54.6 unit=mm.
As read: value=16.7 unit=mm
